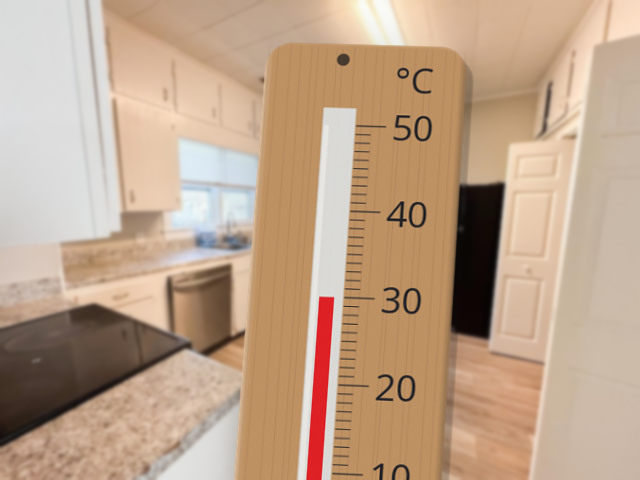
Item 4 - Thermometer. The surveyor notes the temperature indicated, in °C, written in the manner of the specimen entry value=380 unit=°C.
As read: value=30 unit=°C
